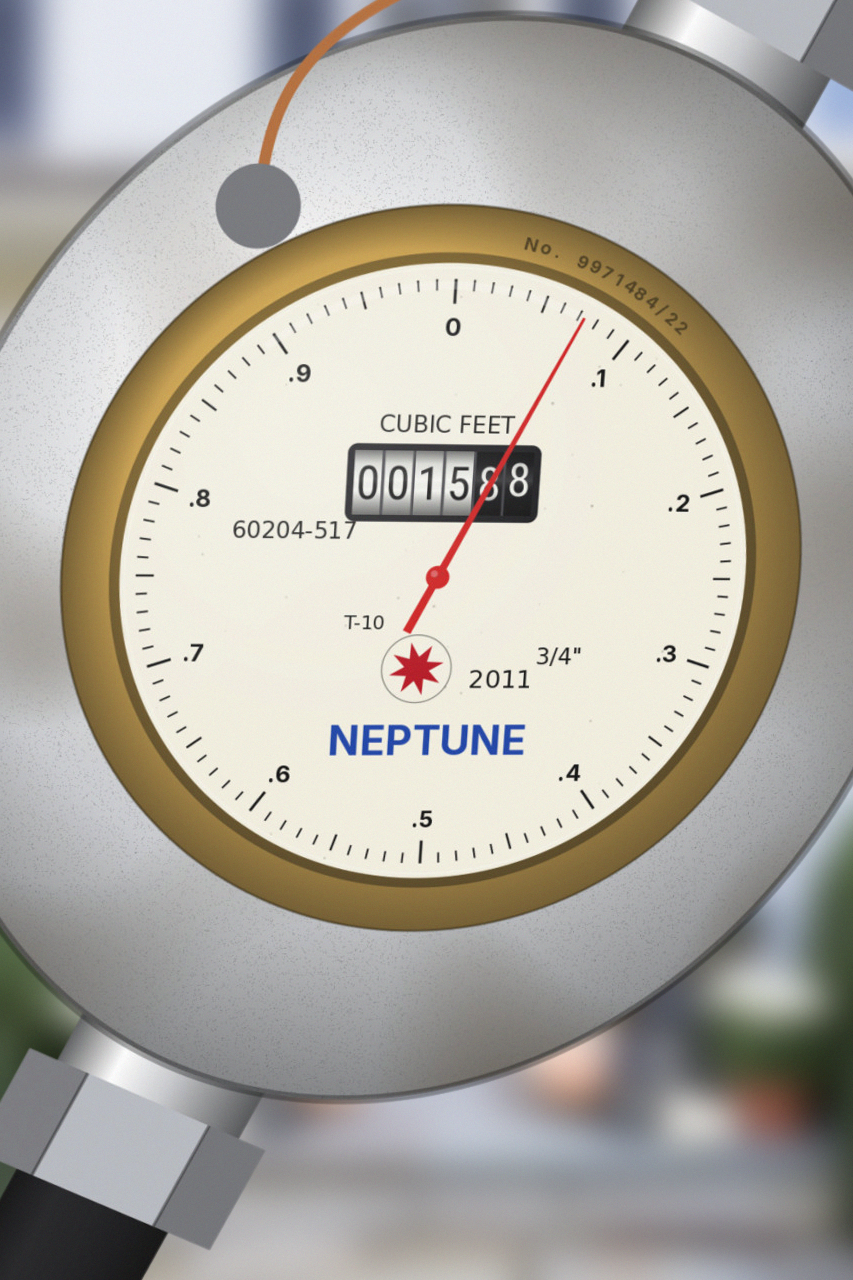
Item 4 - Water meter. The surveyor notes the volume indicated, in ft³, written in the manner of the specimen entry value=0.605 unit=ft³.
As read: value=1588.07 unit=ft³
